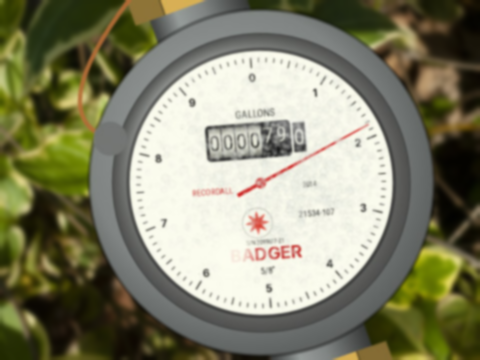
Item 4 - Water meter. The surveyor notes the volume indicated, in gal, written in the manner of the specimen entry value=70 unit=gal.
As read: value=791.8 unit=gal
